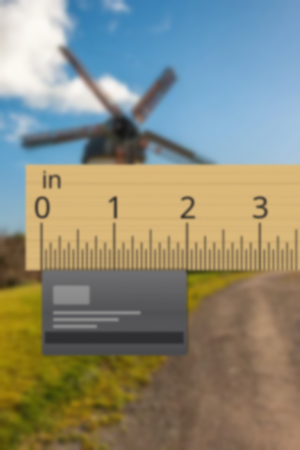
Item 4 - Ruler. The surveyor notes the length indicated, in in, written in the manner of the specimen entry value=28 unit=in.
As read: value=2 unit=in
